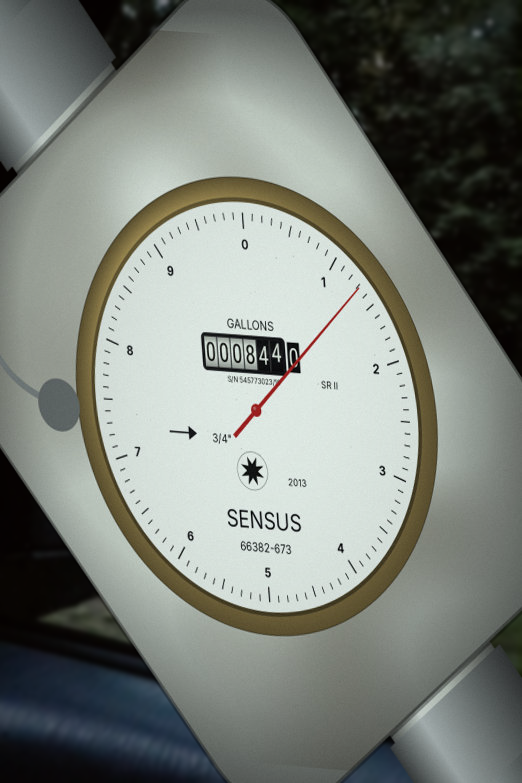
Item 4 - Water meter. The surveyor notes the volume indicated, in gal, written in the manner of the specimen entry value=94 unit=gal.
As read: value=8441.3 unit=gal
